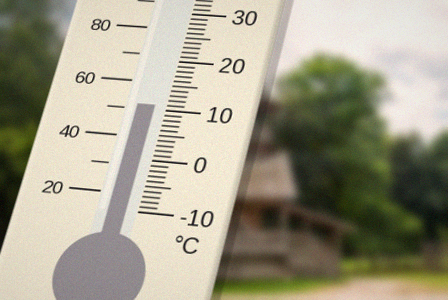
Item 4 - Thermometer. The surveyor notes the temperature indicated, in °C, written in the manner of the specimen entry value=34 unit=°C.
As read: value=11 unit=°C
